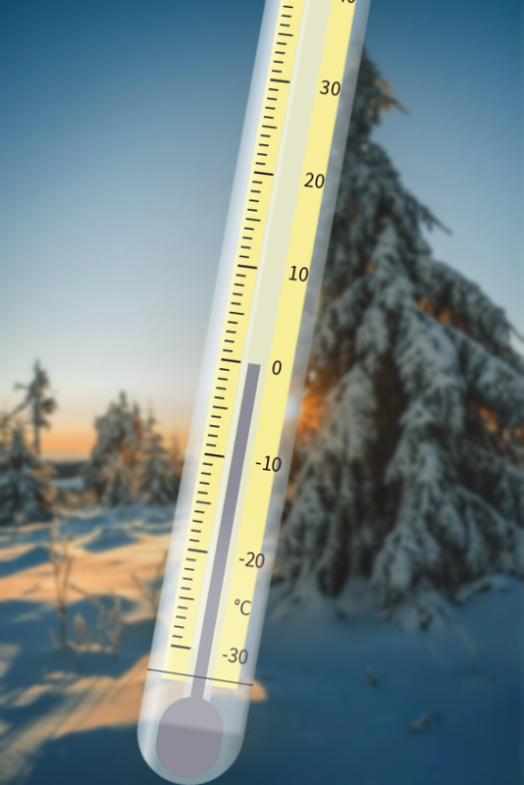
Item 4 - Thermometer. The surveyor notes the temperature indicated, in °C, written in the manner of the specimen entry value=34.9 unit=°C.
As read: value=0 unit=°C
